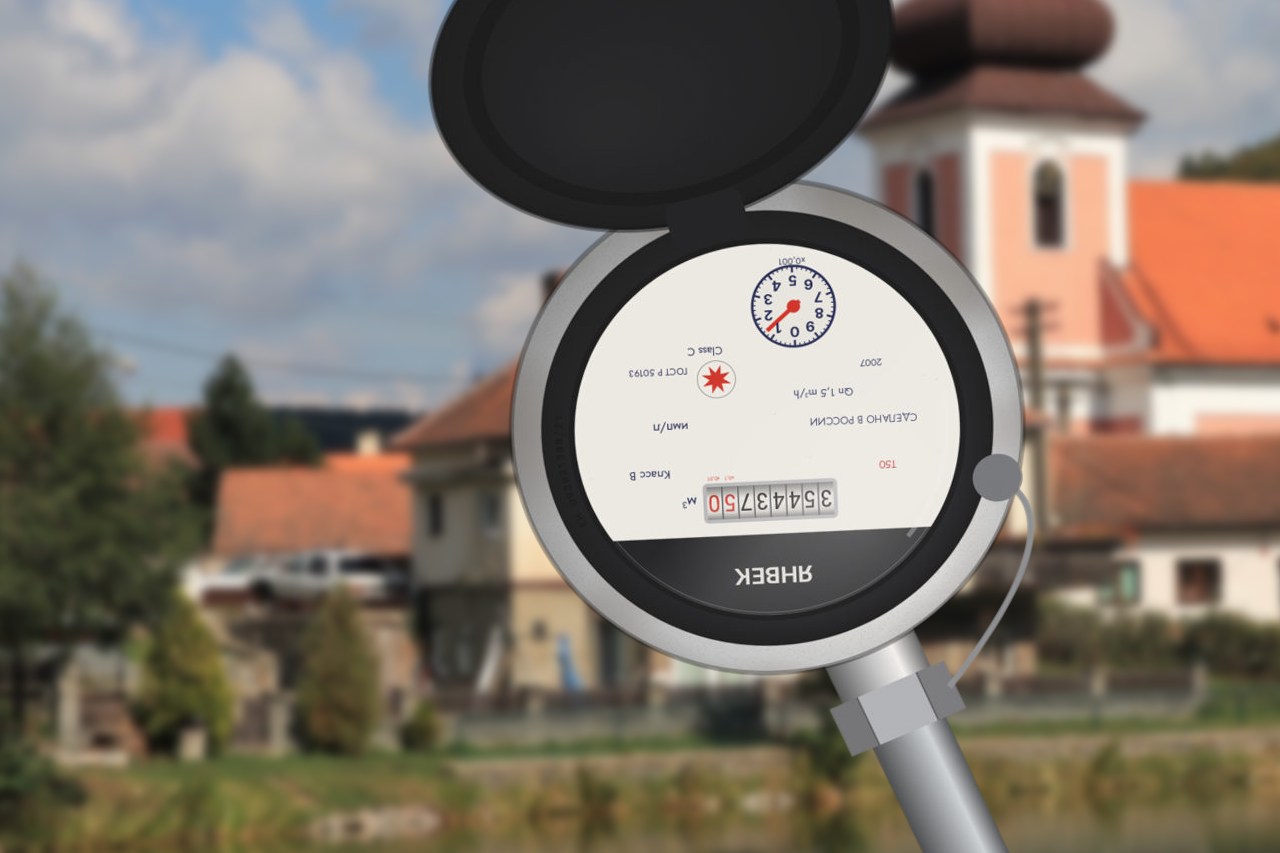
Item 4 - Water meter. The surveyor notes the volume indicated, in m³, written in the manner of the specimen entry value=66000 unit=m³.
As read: value=354437.501 unit=m³
